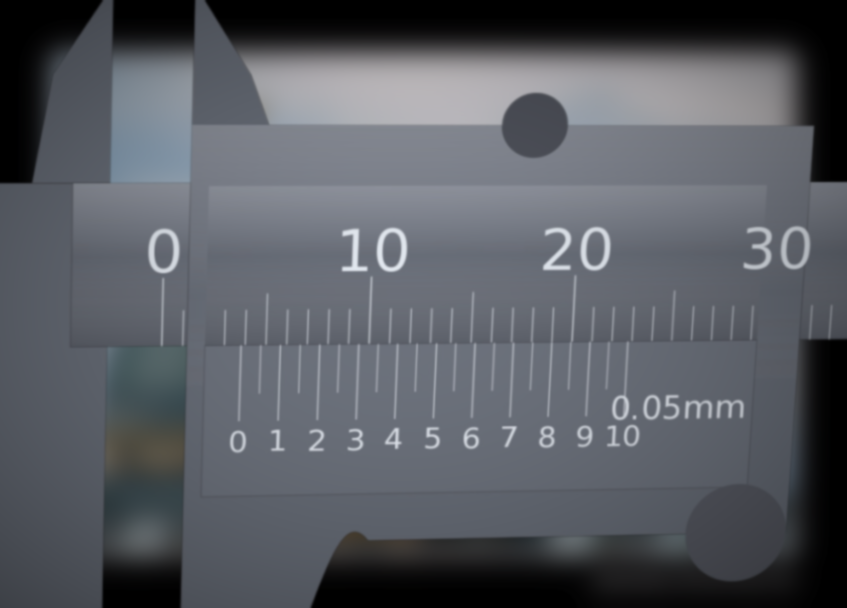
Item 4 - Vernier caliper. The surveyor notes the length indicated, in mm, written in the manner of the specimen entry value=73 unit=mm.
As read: value=3.8 unit=mm
